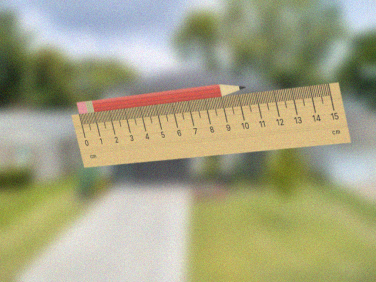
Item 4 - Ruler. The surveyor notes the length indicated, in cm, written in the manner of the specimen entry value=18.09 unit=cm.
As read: value=10.5 unit=cm
